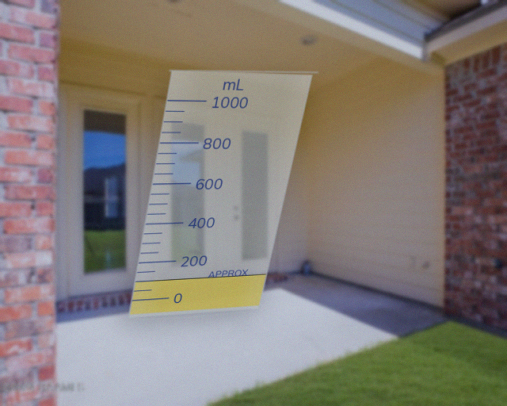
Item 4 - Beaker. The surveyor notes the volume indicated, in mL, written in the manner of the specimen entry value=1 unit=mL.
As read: value=100 unit=mL
